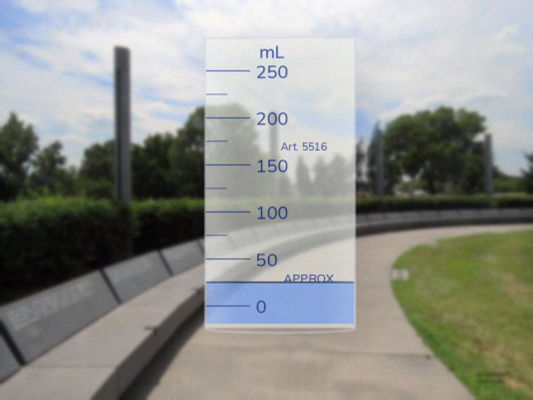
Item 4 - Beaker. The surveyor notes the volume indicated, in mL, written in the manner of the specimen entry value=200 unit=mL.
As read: value=25 unit=mL
